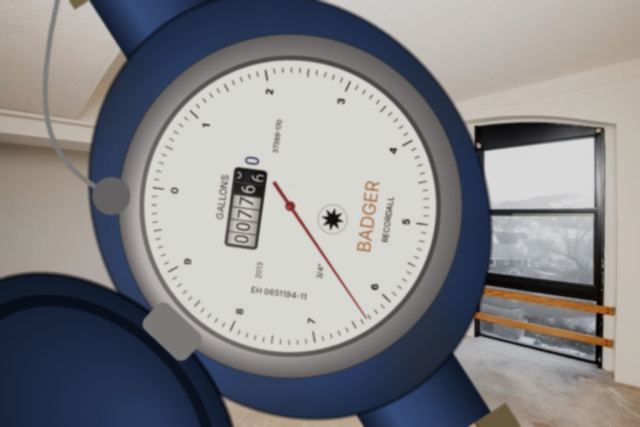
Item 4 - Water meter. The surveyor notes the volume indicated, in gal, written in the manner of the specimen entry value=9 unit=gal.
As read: value=77656.3 unit=gal
